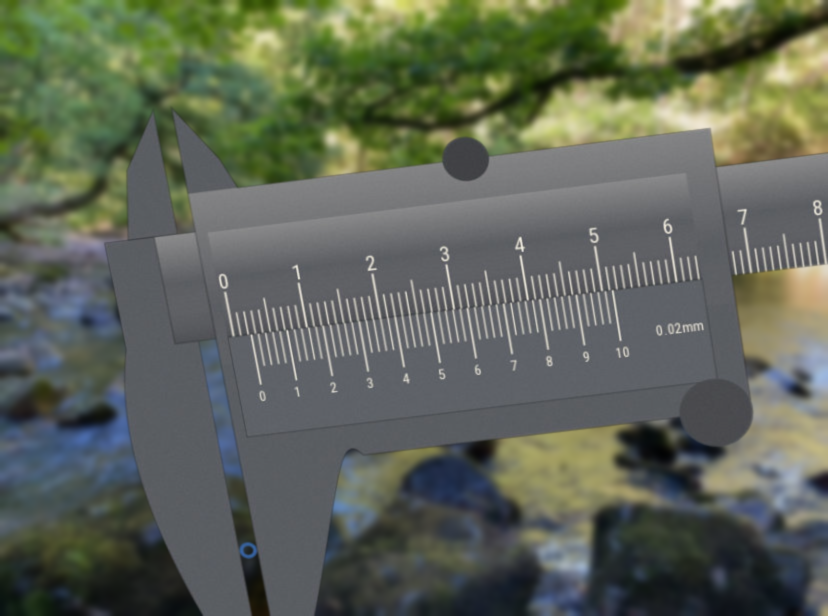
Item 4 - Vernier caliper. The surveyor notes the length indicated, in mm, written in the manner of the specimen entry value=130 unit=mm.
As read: value=2.4 unit=mm
